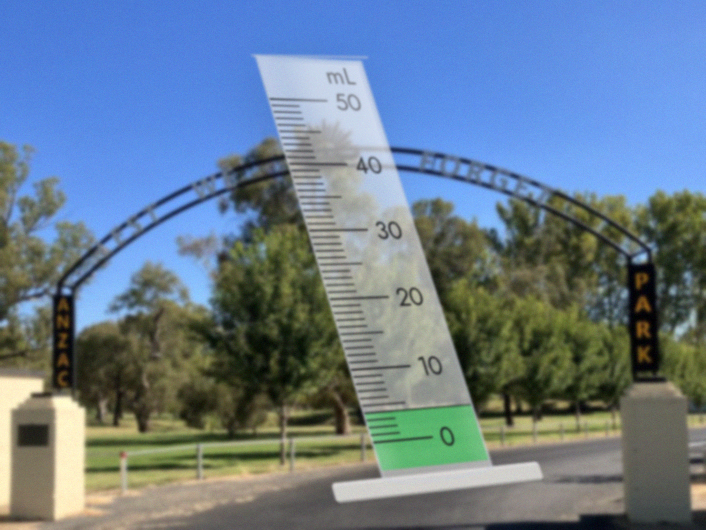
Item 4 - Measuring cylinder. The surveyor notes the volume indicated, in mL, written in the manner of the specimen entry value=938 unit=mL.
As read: value=4 unit=mL
